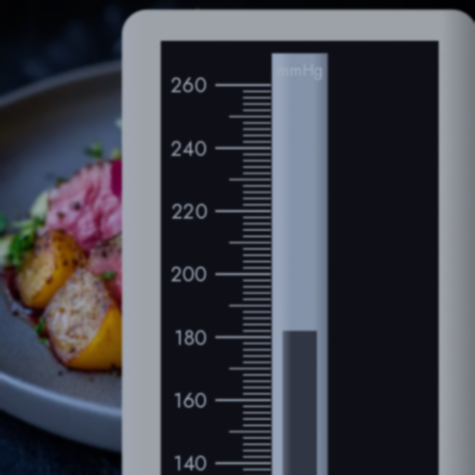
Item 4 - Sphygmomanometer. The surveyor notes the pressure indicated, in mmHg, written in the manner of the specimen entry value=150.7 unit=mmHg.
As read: value=182 unit=mmHg
